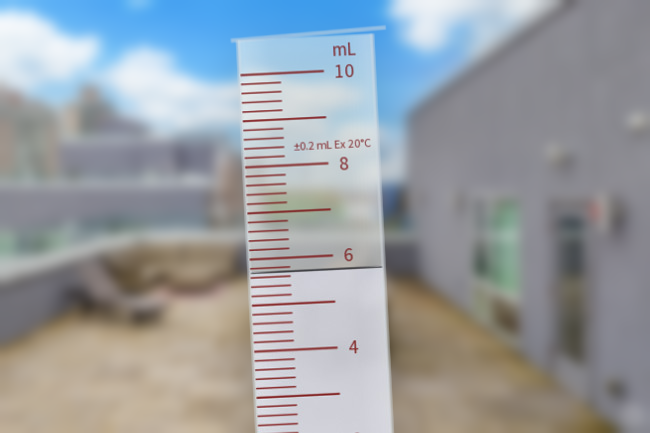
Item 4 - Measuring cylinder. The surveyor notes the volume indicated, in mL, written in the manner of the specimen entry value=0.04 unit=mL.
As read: value=5.7 unit=mL
